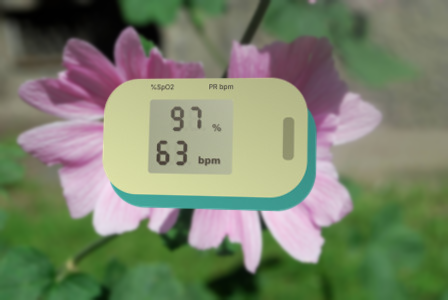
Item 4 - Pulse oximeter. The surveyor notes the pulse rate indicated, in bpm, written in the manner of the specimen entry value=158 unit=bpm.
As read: value=63 unit=bpm
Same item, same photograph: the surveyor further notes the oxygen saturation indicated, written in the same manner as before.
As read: value=97 unit=%
